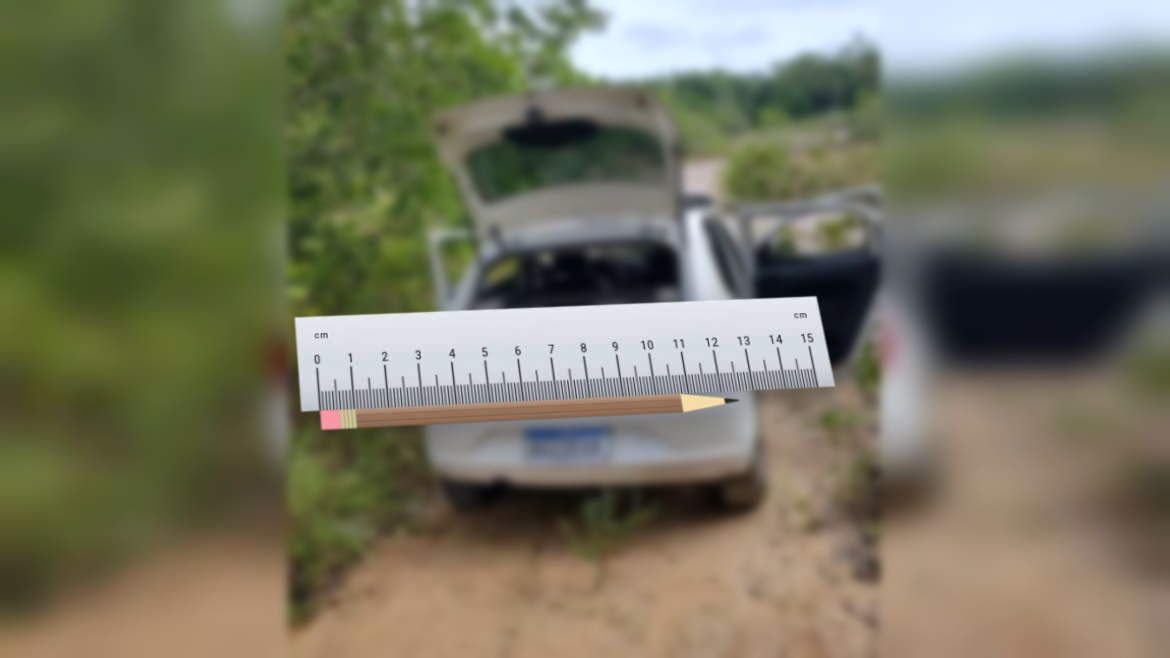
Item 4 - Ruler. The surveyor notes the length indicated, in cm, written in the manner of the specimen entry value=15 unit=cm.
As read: value=12.5 unit=cm
